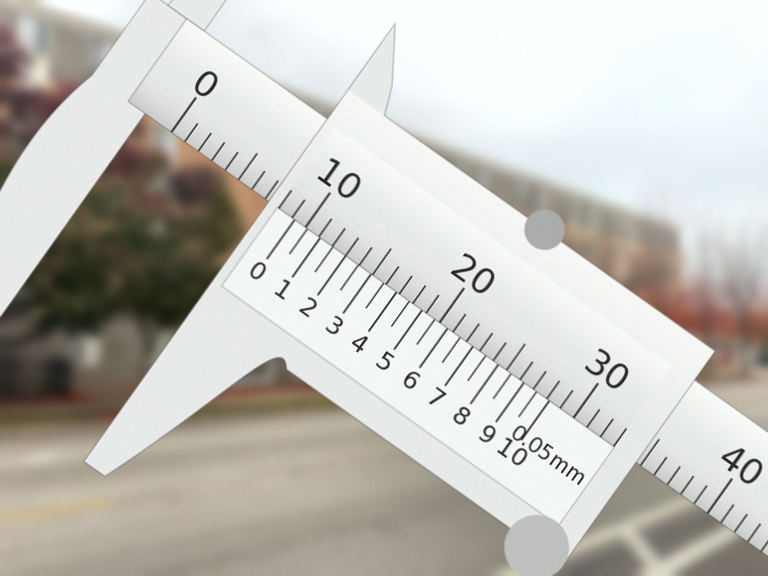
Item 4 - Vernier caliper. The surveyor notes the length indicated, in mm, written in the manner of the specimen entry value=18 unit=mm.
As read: value=9.2 unit=mm
